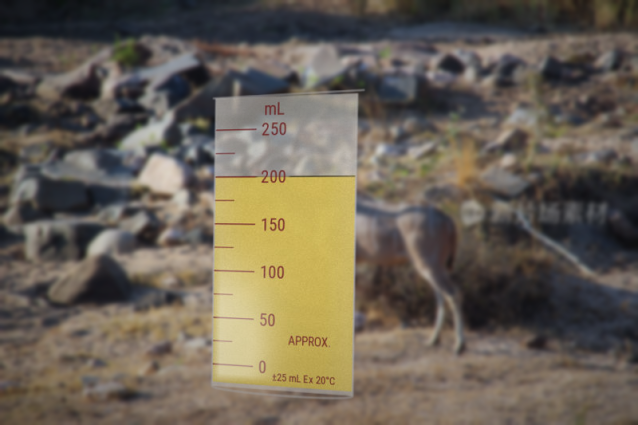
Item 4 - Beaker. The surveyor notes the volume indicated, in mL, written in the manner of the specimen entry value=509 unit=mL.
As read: value=200 unit=mL
